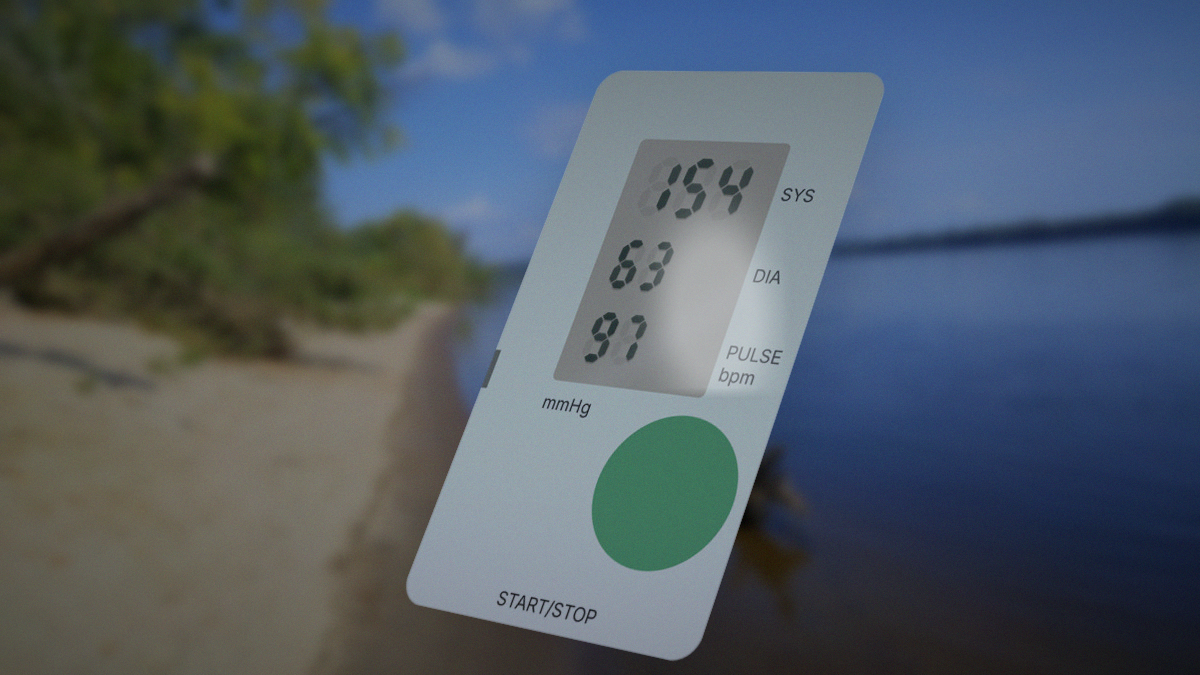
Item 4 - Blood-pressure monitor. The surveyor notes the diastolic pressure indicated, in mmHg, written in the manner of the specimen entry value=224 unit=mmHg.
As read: value=63 unit=mmHg
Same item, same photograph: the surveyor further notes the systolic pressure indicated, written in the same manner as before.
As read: value=154 unit=mmHg
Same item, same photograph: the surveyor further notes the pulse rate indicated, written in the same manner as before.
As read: value=97 unit=bpm
